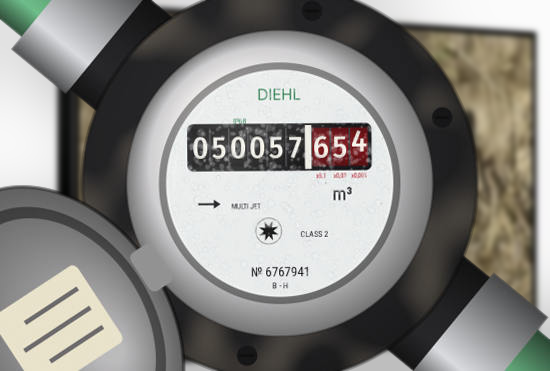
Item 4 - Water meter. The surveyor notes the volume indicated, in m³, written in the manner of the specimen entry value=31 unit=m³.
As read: value=50057.654 unit=m³
